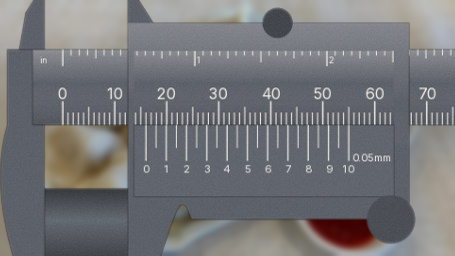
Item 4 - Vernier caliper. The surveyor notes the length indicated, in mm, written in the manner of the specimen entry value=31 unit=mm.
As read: value=16.0 unit=mm
